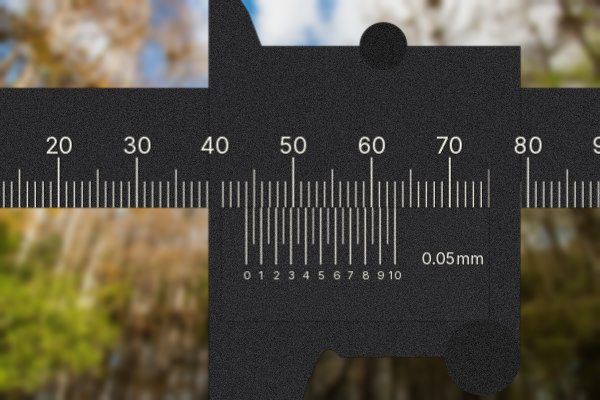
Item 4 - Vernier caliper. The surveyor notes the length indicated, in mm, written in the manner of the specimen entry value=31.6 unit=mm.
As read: value=44.0 unit=mm
